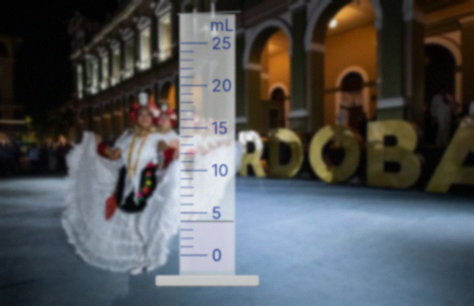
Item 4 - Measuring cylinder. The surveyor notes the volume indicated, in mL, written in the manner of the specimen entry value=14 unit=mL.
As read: value=4 unit=mL
